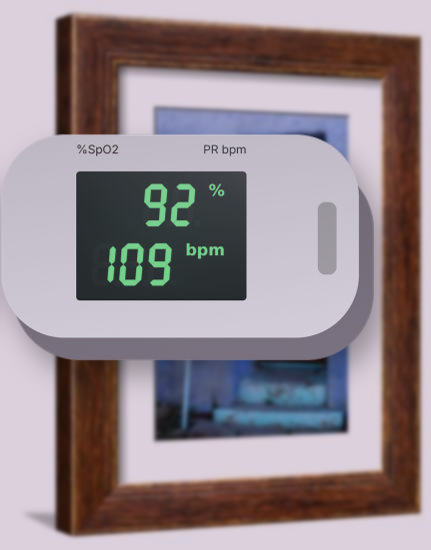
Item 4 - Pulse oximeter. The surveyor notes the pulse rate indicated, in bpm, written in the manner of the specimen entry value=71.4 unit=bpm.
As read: value=109 unit=bpm
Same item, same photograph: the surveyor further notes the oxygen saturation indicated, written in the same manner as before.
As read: value=92 unit=%
